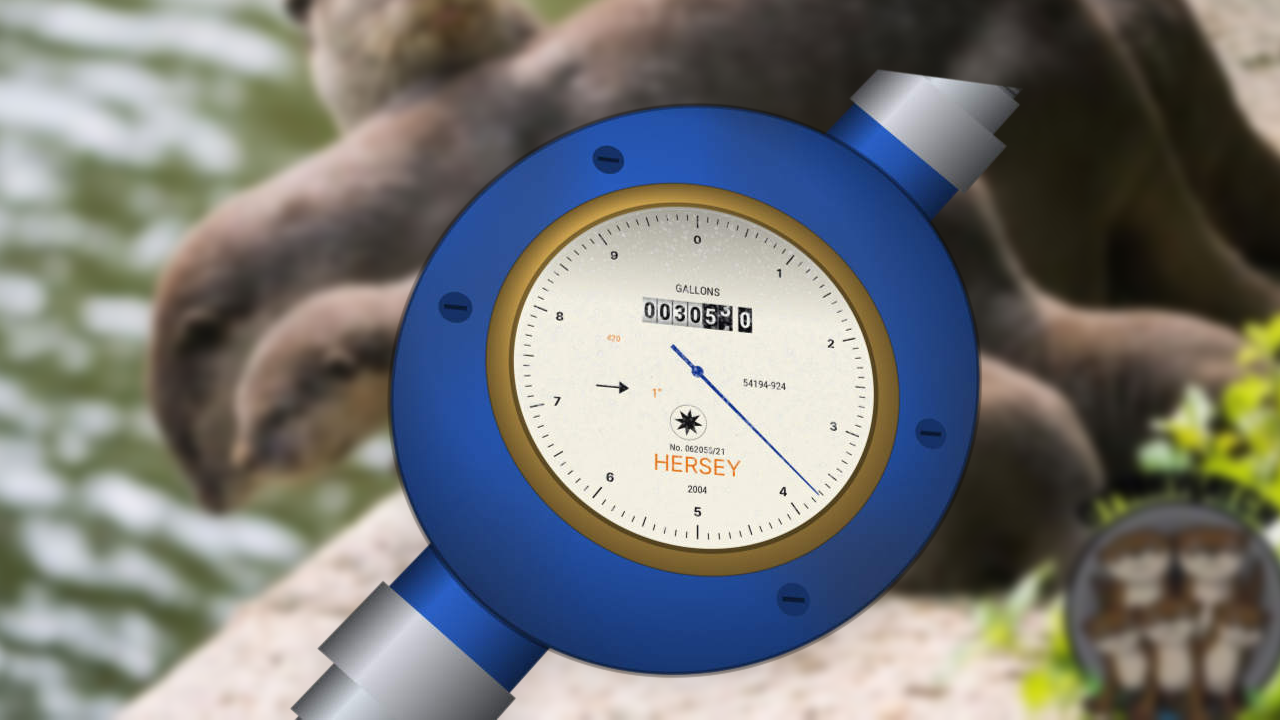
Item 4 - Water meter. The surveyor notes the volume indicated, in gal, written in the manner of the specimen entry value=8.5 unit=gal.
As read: value=30533.7 unit=gal
